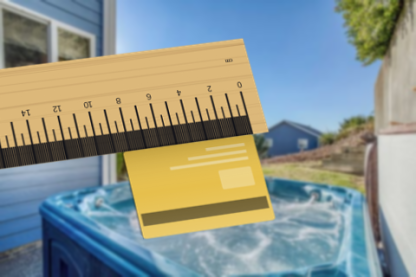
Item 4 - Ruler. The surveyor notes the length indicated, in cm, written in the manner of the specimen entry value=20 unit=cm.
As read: value=8.5 unit=cm
